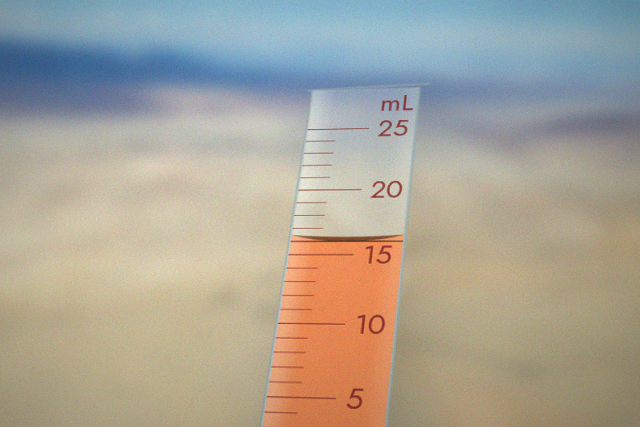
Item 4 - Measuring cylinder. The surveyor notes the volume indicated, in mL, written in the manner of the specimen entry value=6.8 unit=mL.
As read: value=16 unit=mL
